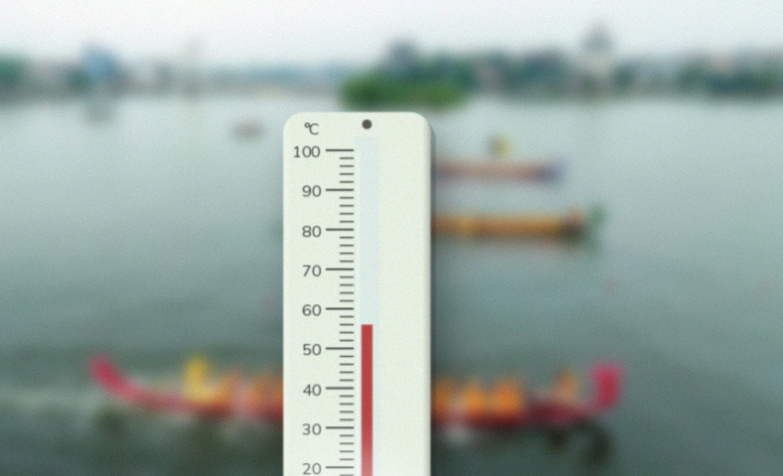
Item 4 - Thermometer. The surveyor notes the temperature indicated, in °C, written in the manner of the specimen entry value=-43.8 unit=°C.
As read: value=56 unit=°C
